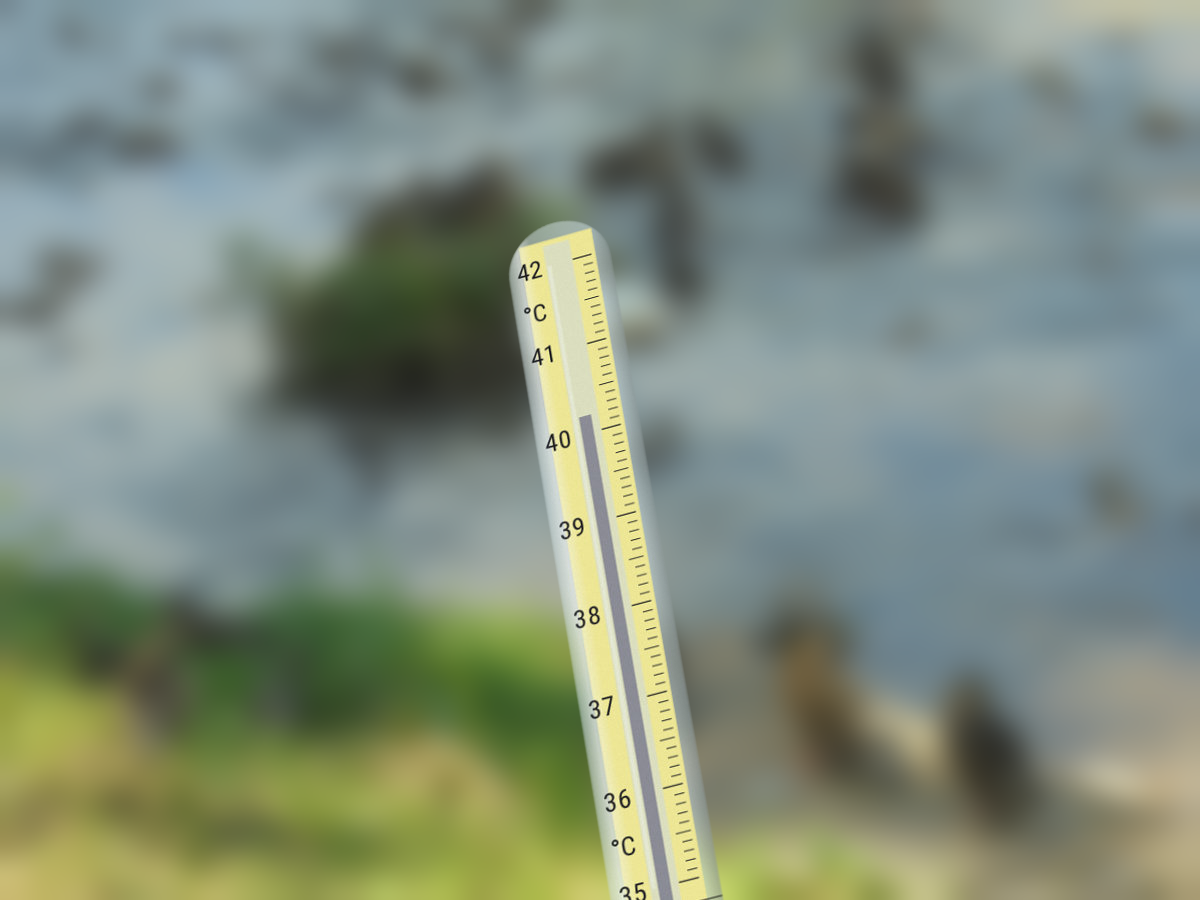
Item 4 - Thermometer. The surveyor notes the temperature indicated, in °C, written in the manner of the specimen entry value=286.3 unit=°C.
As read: value=40.2 unit=°C
